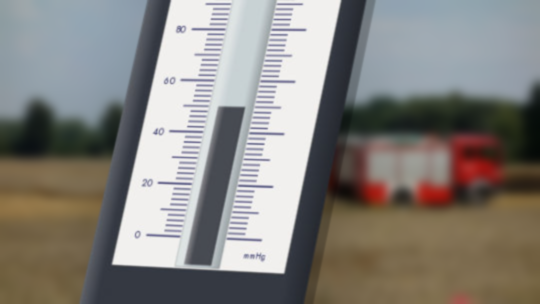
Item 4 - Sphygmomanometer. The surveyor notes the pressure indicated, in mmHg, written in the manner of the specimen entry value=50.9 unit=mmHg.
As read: value=50 unit=mmHg
